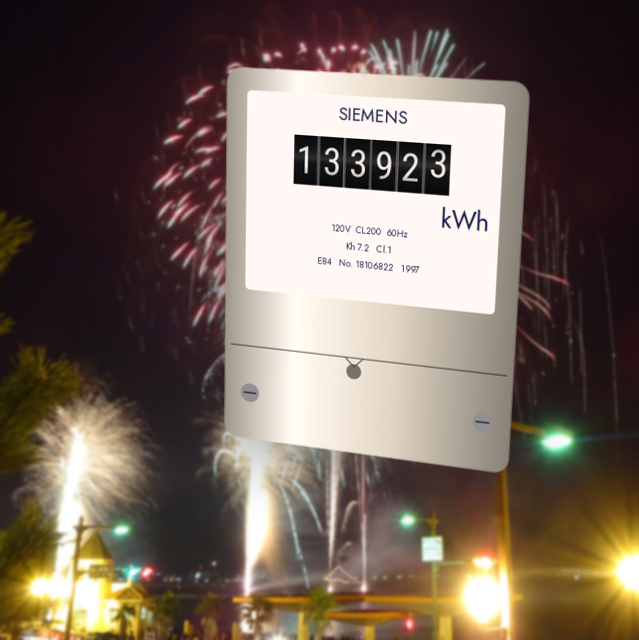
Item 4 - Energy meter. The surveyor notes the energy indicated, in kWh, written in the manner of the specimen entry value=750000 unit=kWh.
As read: value=133923 unit=kWh
